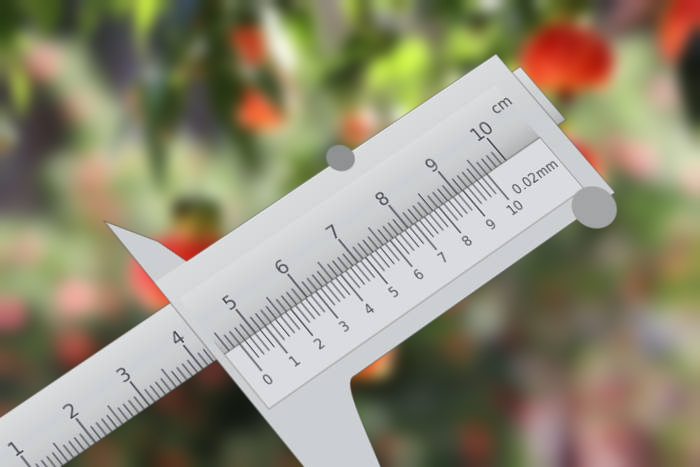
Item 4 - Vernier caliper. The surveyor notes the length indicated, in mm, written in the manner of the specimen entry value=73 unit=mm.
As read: value=47.0 unit=mm
